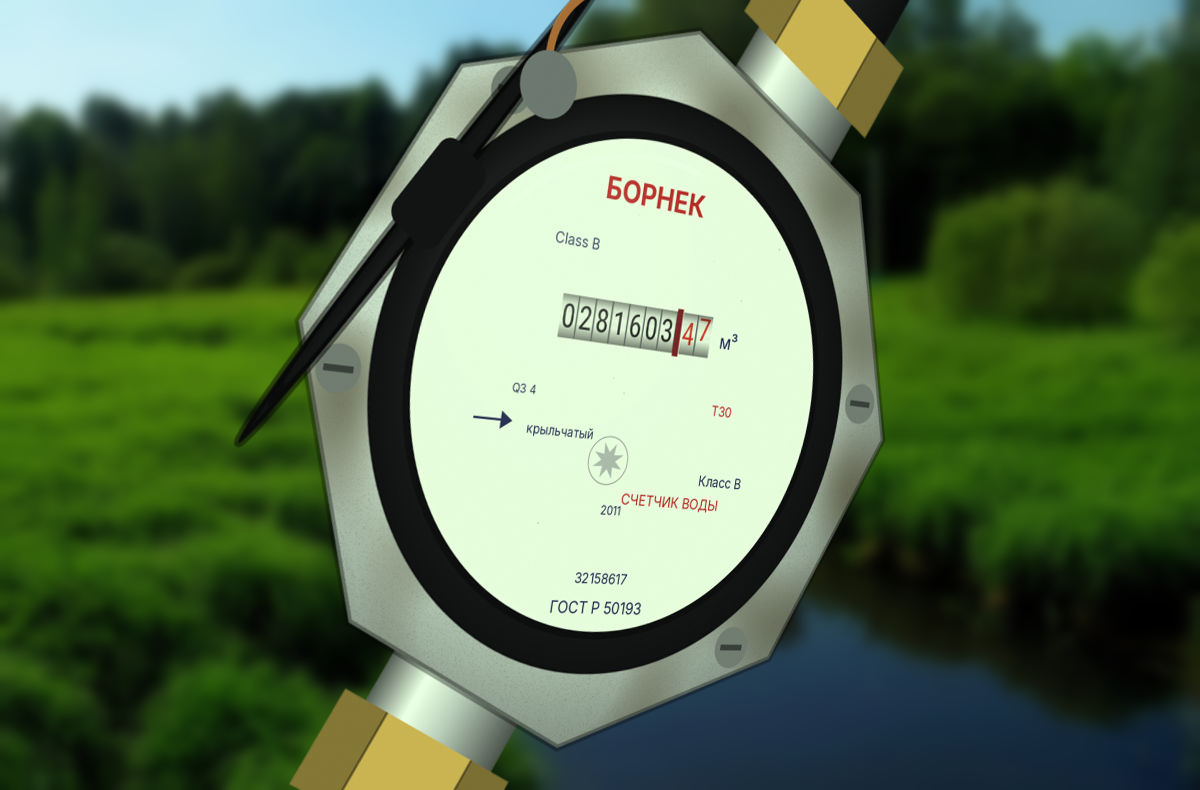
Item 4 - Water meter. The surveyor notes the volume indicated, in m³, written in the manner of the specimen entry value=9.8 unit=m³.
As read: value=281603.47 unit=m³
